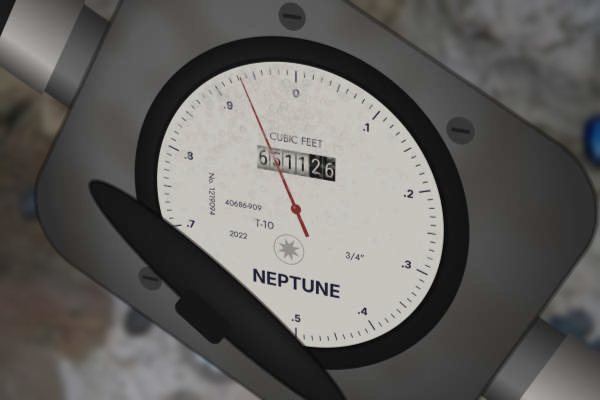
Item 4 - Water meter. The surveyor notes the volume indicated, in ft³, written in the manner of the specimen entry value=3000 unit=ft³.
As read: value=651125.93 unit=ft³
